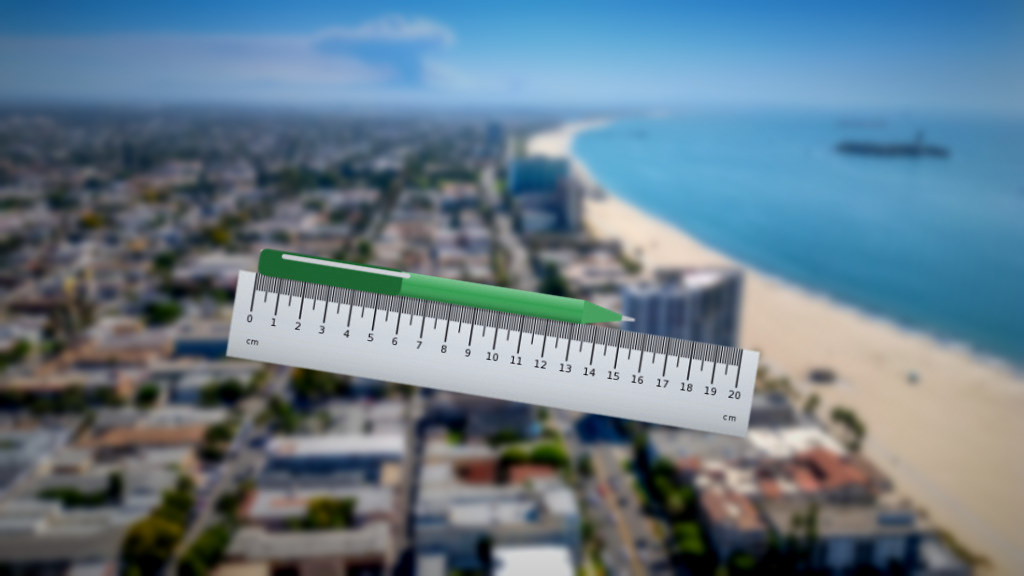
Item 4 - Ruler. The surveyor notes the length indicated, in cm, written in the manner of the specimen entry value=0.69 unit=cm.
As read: value=15.5 unit=cm
